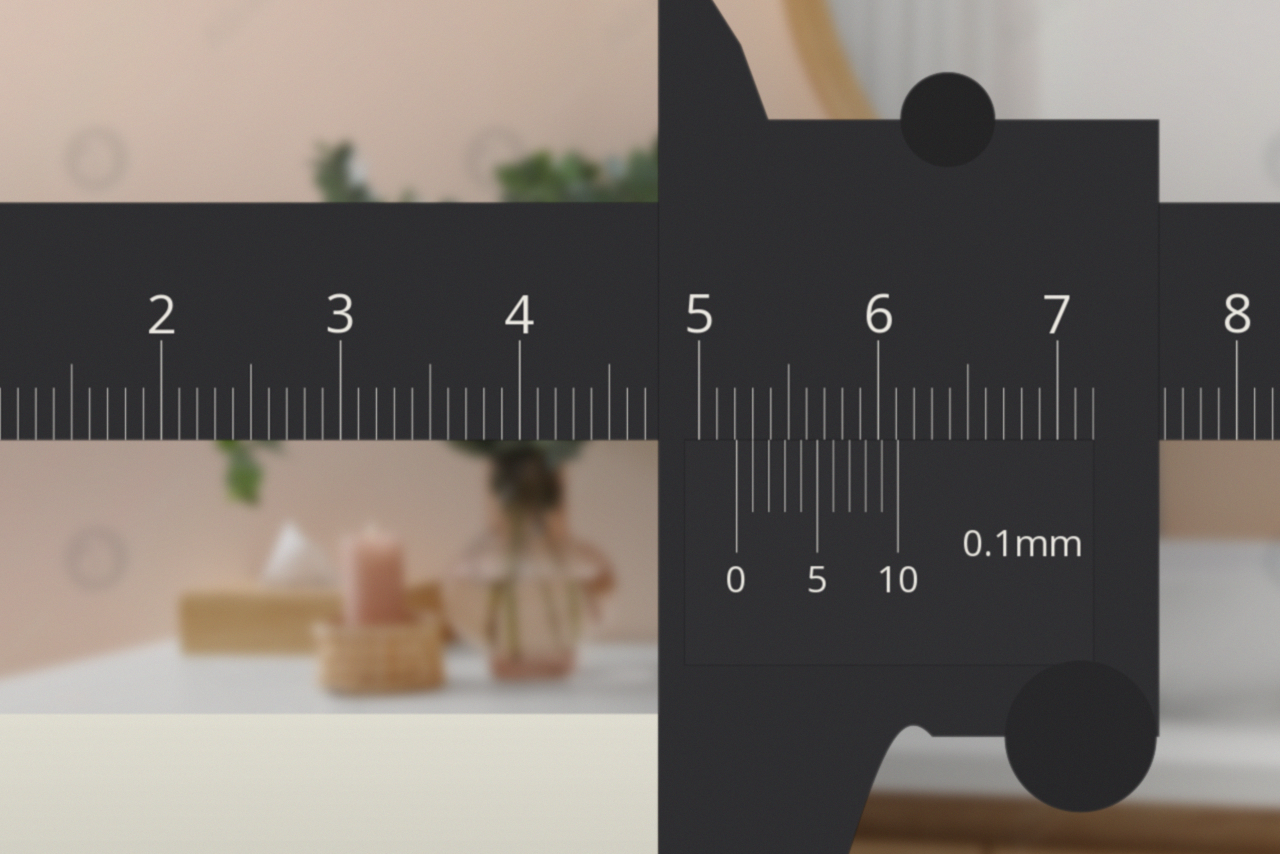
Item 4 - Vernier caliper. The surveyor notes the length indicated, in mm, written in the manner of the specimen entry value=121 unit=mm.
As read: value=52.1 unit=mm
